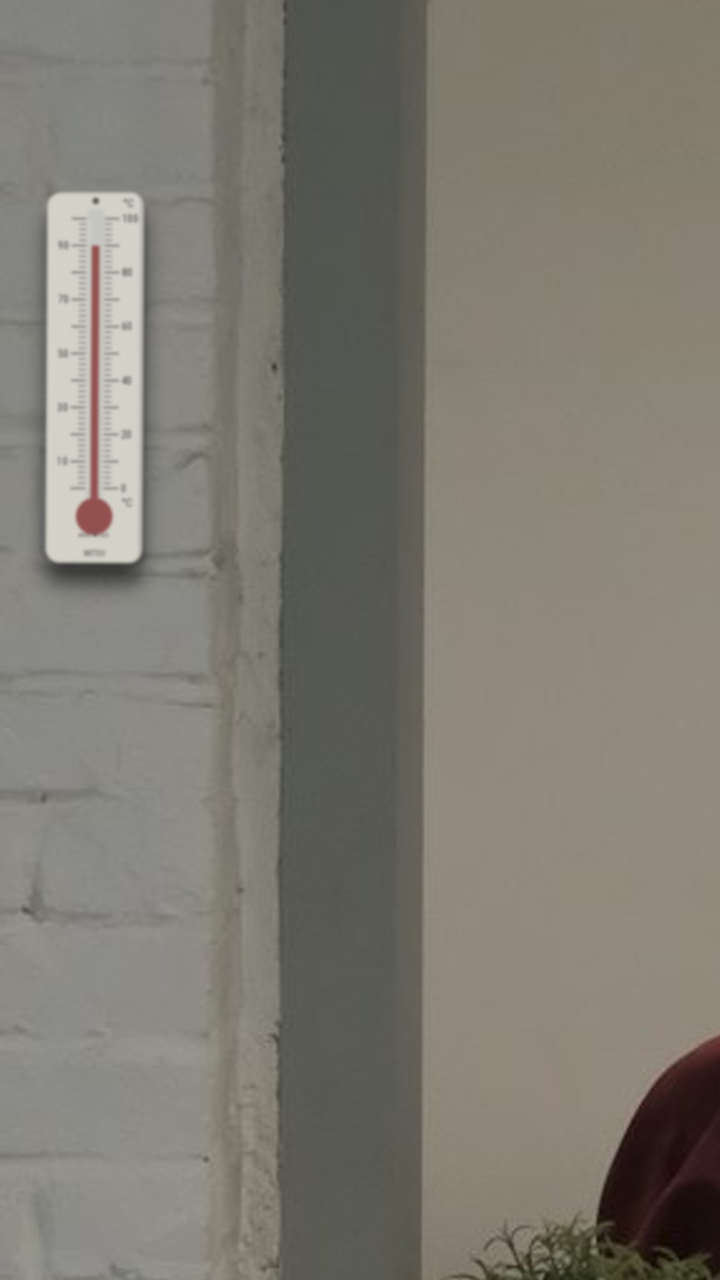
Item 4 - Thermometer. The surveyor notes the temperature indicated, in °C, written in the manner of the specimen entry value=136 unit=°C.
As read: value=90 unit=°C
